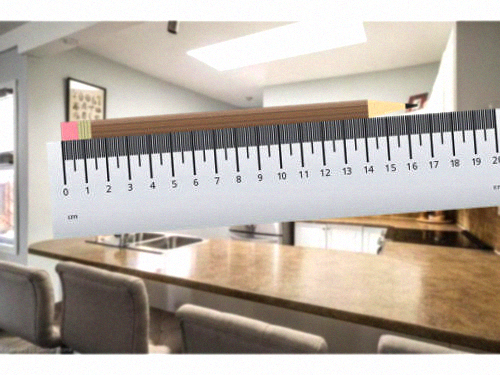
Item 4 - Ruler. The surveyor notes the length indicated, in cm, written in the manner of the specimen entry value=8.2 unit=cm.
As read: value=16.5 unit=cm
